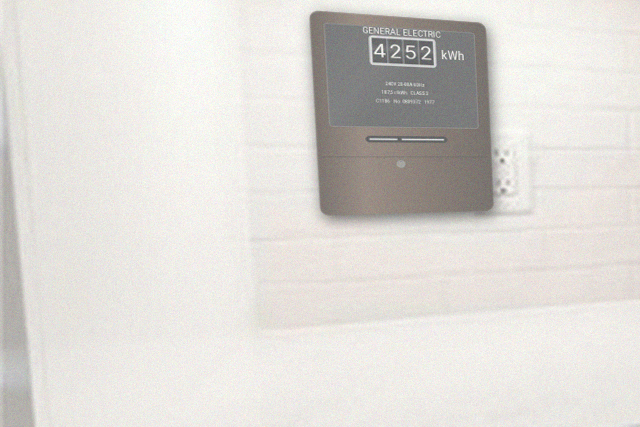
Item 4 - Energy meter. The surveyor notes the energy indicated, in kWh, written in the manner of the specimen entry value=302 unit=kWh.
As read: value=4252 unit=kWh
